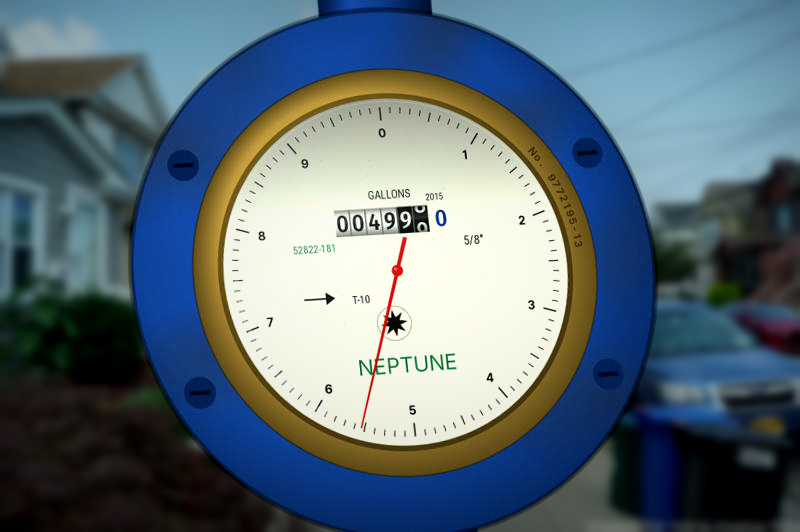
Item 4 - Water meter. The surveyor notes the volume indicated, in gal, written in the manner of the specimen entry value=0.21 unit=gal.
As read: value=49985.5 unit=gal
